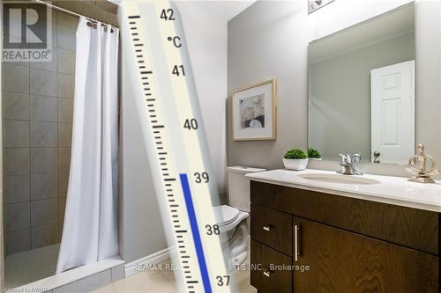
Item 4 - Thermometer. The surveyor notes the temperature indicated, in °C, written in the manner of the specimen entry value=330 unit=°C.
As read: value=39.1 unit=°C
